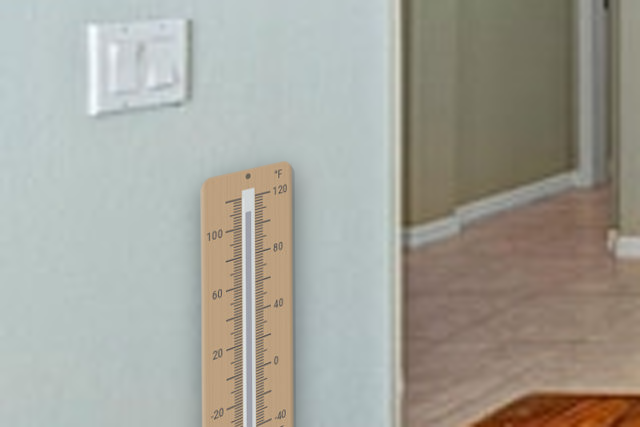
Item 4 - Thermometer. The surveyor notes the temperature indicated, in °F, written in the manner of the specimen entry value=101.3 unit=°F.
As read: value=110 unit=°F
